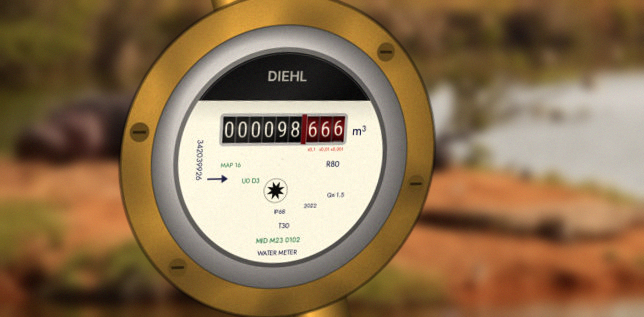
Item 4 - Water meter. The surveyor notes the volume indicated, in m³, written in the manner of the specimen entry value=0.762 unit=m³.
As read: value=98.666 unit=m³
